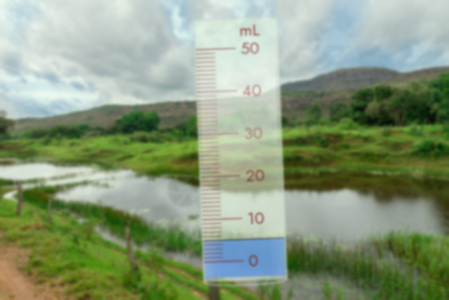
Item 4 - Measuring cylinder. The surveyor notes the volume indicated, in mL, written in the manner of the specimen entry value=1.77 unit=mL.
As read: value=5 unit=mL
